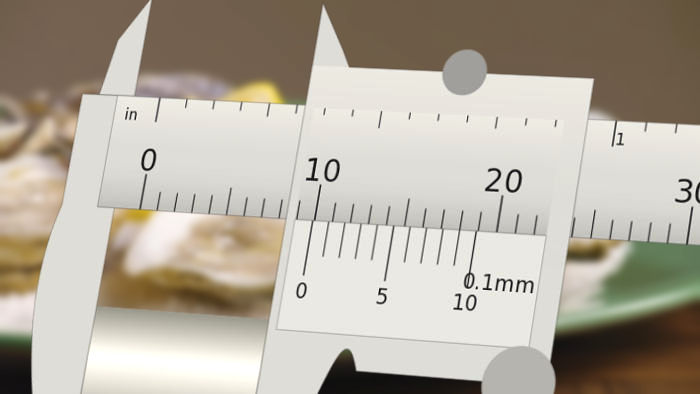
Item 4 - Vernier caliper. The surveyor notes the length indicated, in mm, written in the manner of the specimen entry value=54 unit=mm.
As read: value=9.9 unit=mm
